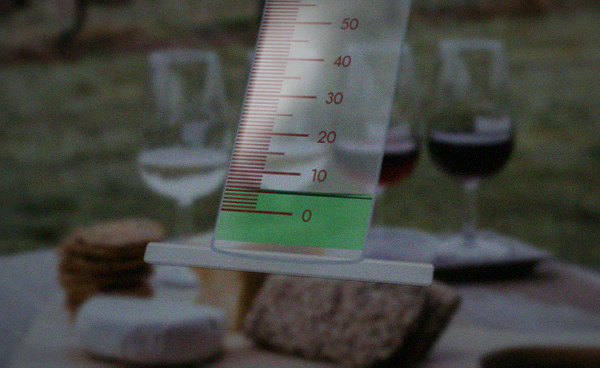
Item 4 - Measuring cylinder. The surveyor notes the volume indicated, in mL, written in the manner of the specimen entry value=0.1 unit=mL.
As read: value=5 unit=mL
